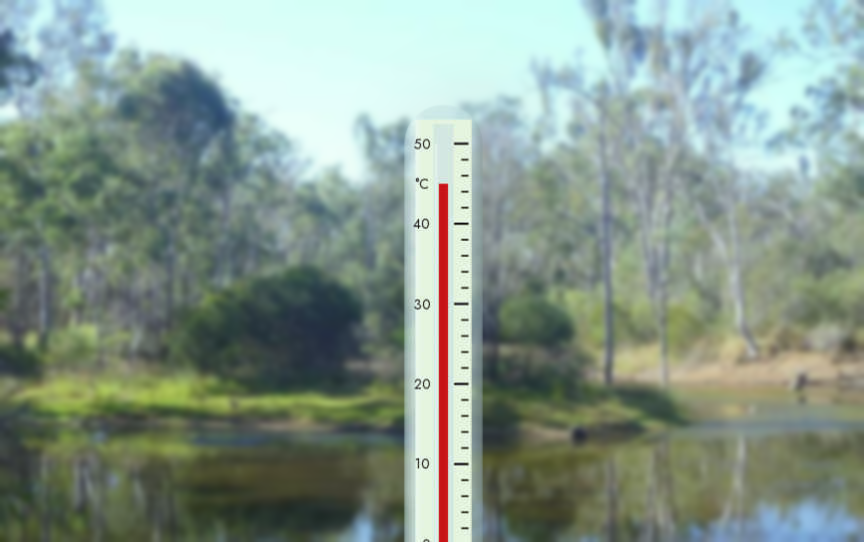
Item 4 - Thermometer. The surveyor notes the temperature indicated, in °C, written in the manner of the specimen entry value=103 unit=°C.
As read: value=45 unit=°C
